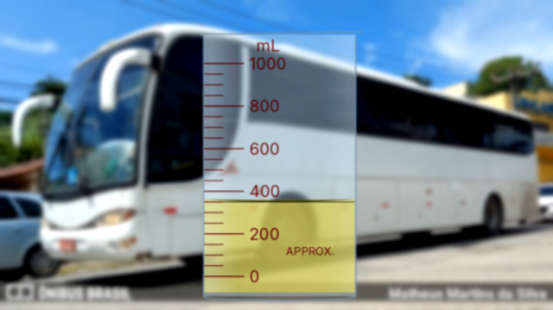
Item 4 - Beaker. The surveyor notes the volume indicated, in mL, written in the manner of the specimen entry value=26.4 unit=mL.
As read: value=350 unit=mL
